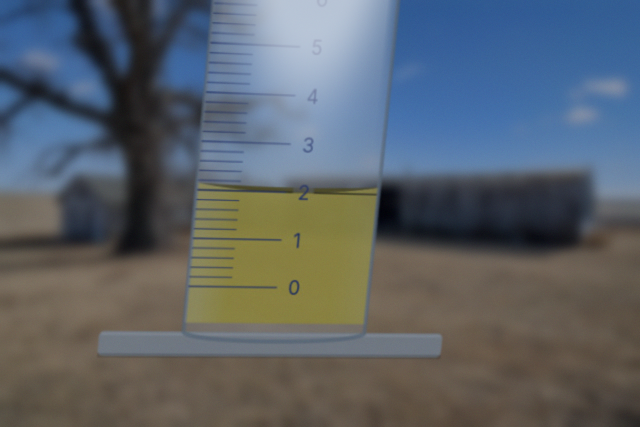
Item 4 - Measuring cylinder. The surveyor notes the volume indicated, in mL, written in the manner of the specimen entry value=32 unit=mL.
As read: value=2 unit=mL
